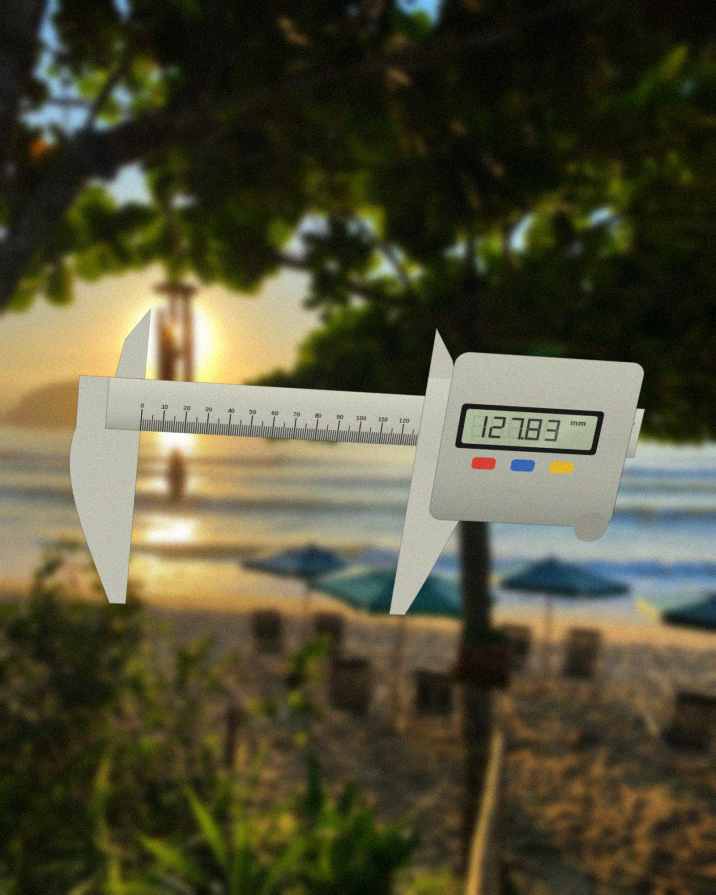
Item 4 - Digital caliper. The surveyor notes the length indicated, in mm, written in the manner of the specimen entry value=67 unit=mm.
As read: value=127.83 unit=mm
